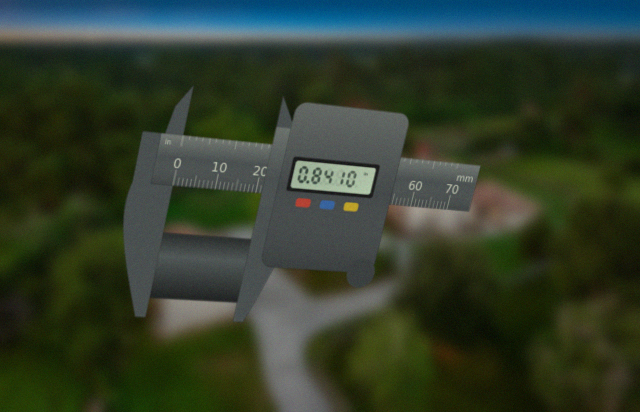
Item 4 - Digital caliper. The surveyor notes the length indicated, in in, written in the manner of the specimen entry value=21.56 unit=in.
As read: value=0.8410 unit=in
